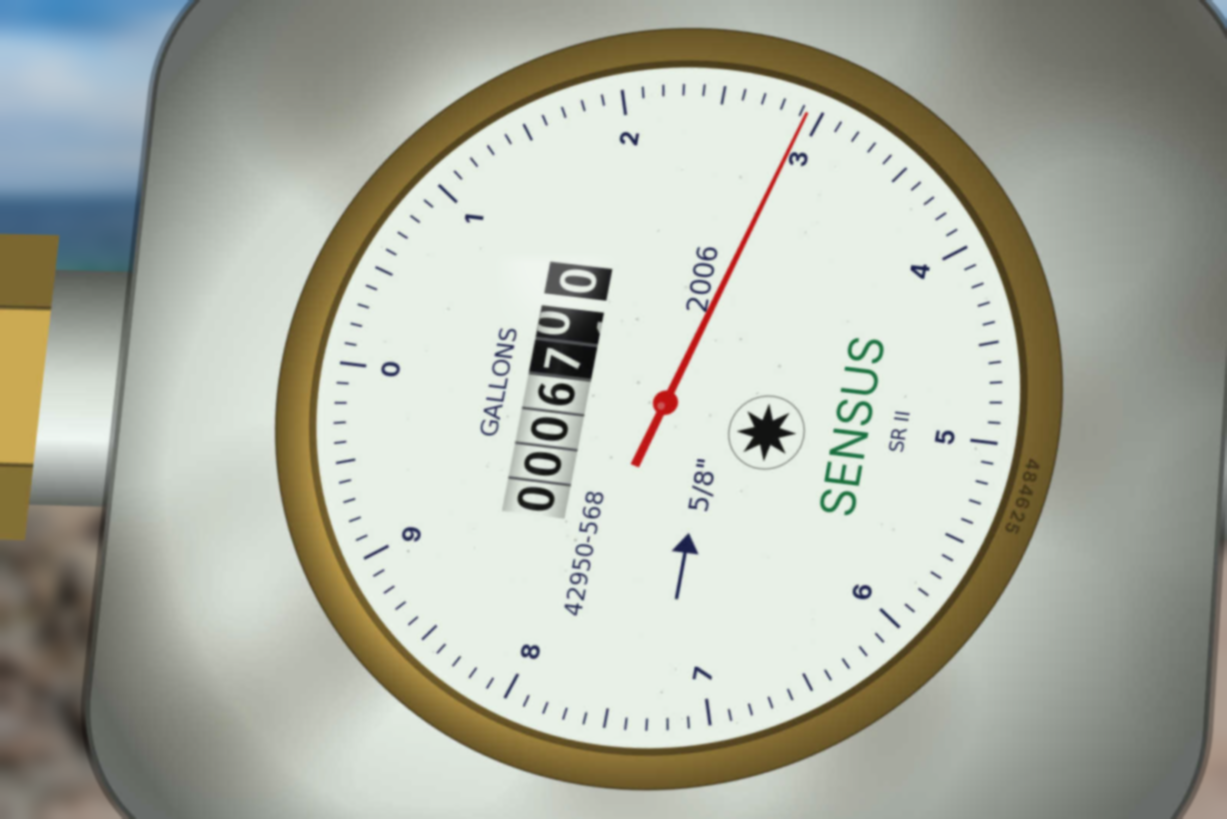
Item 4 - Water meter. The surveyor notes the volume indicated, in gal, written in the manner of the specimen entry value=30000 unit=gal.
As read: value=6702.9 unit=gal
